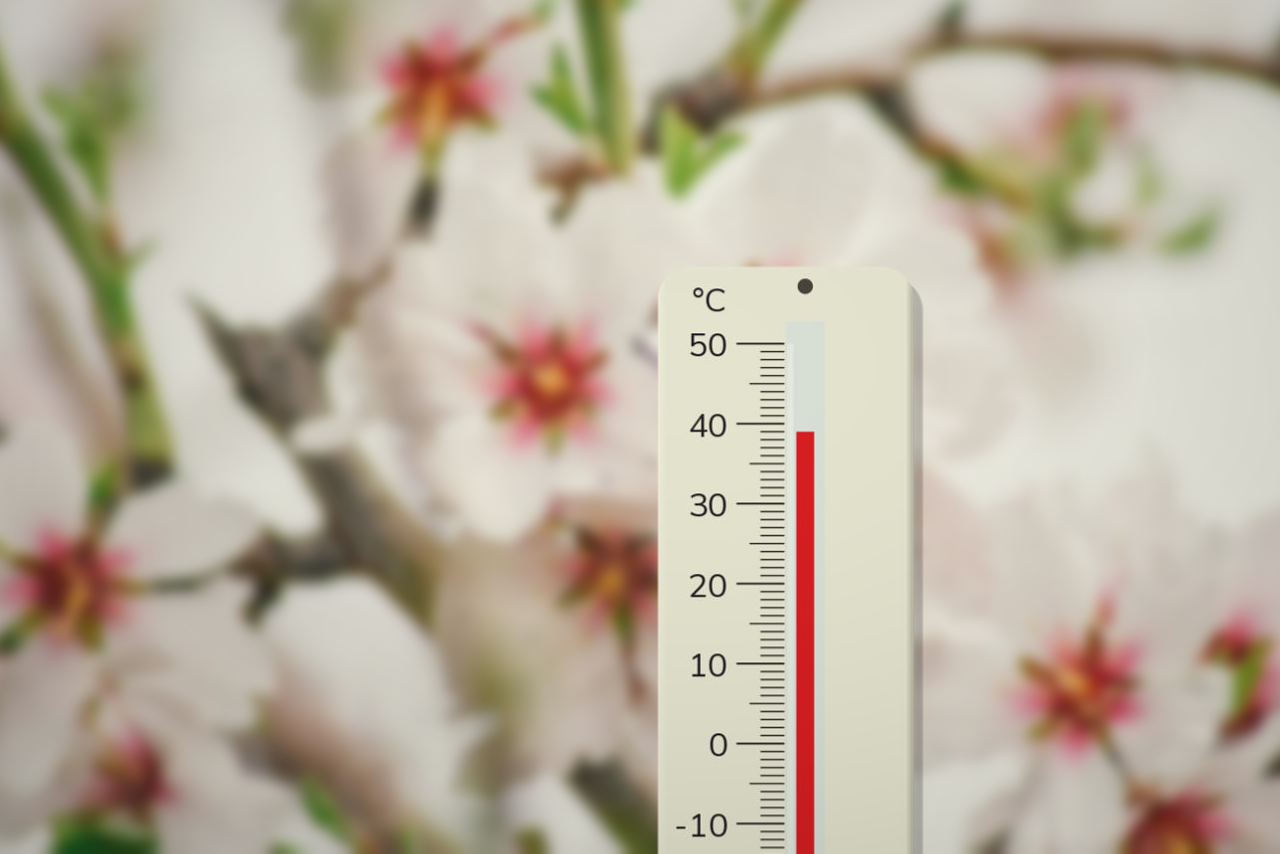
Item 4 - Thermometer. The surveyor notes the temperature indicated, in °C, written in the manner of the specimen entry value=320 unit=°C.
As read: value=39 unit=°C
